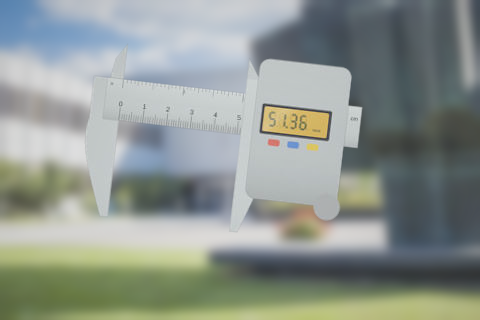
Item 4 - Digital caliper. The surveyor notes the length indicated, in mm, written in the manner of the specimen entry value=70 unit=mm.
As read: value=51.36 unit=mm
